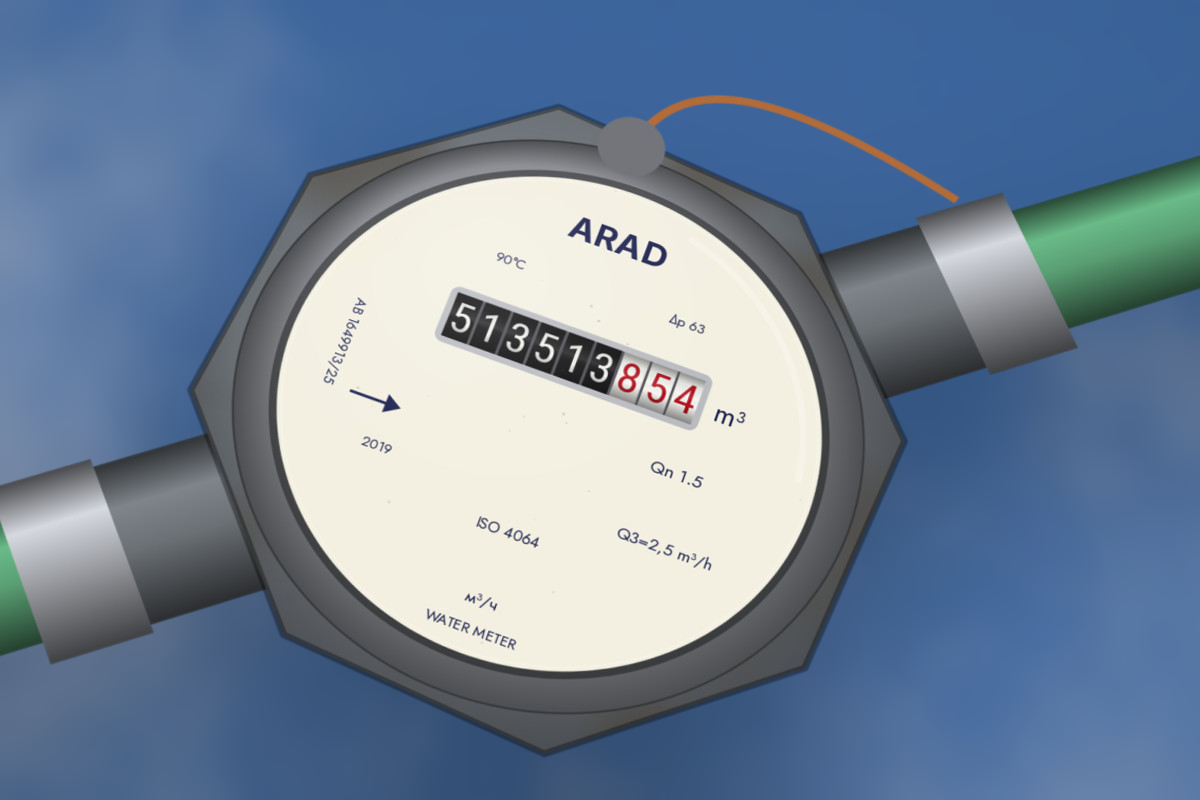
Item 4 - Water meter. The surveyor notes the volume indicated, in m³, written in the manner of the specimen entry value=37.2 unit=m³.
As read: value=513513.854 unit=m³
